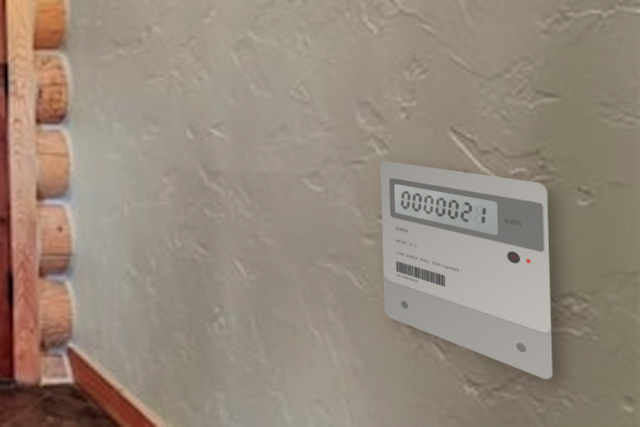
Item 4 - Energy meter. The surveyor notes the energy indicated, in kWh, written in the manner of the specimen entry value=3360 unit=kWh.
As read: value=21 unit=kWh
